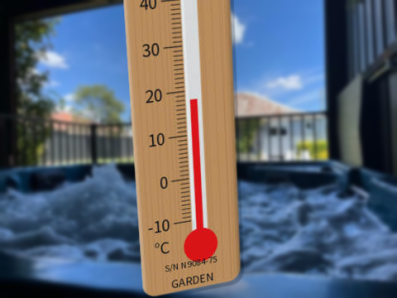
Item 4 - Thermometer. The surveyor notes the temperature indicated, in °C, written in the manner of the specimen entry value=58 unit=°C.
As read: value=18 unit=°C
